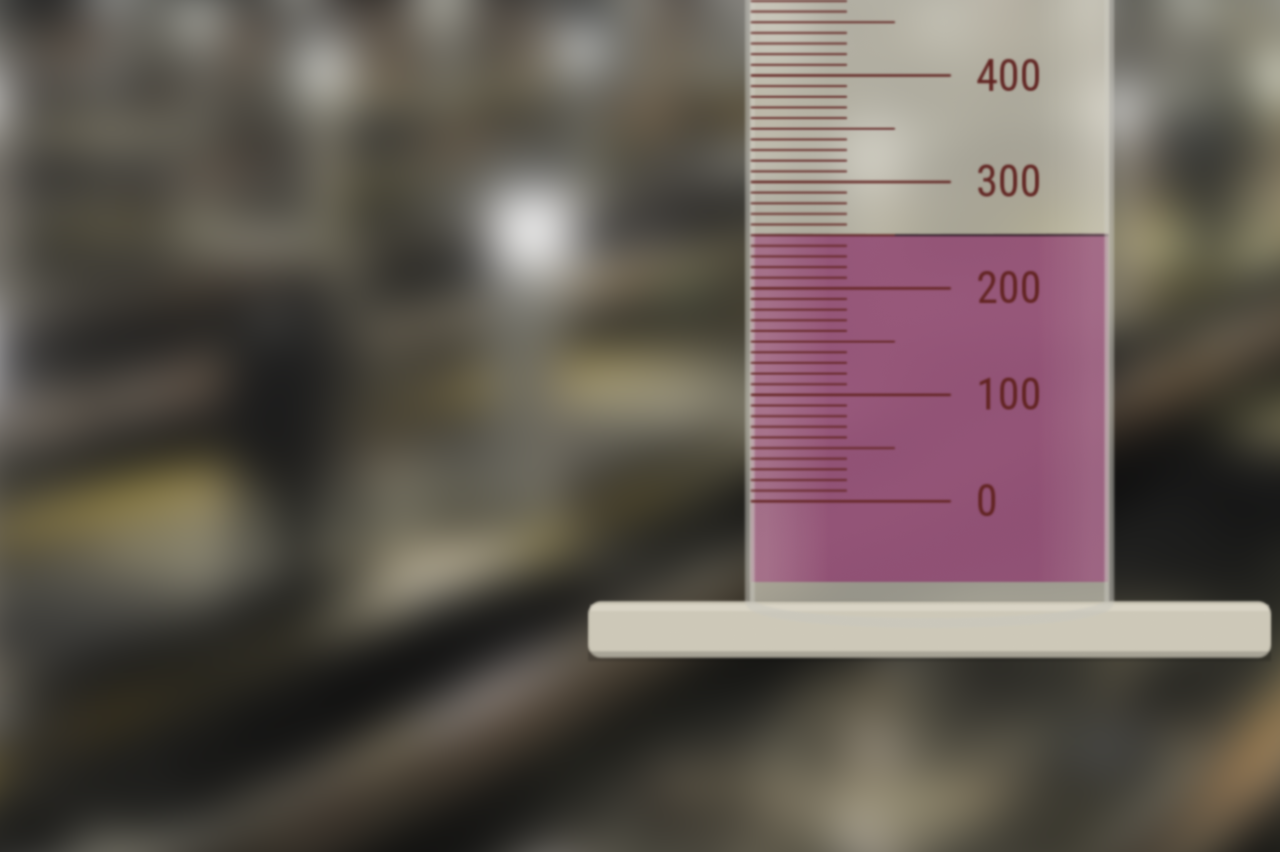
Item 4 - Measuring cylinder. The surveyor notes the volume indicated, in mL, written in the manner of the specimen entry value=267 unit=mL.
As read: value=250 unit=mL
